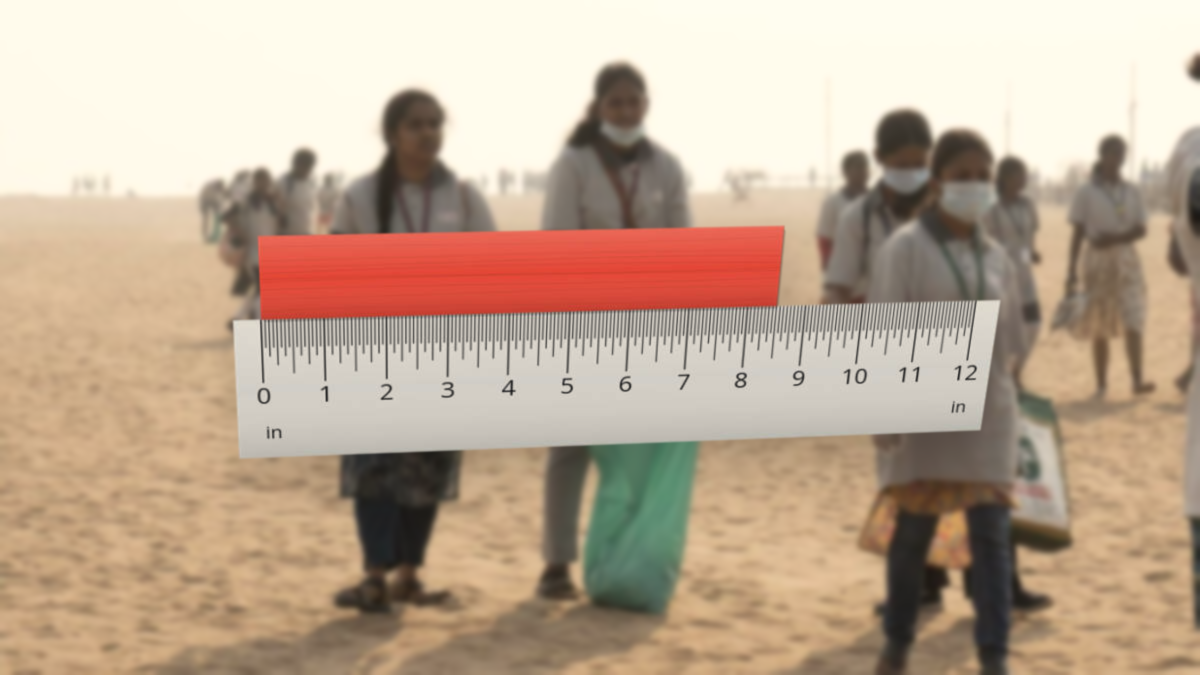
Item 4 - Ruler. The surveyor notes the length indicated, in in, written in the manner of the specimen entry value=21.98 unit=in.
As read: value=8.5 unit=in
